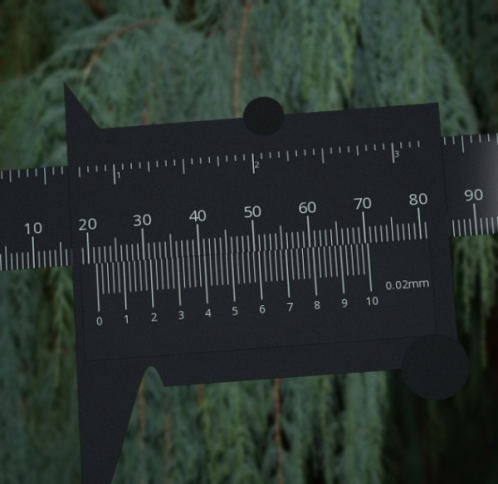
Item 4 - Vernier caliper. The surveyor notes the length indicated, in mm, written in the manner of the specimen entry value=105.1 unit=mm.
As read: value=21.4 unit=mm
